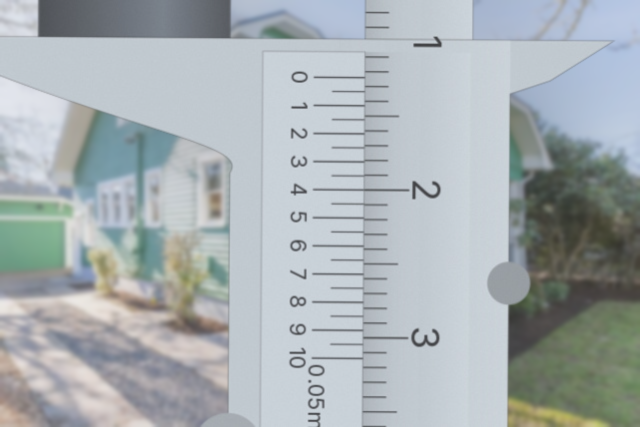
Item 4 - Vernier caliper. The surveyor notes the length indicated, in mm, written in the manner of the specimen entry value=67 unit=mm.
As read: value=12.4 unit=mm
